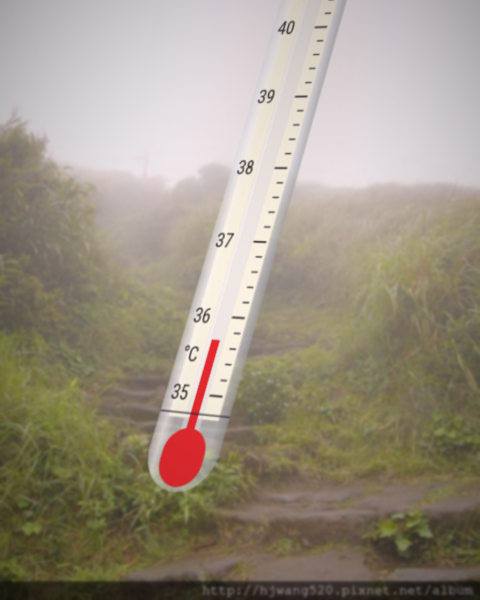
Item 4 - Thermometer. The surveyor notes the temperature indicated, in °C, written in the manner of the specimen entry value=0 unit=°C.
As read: value=35.7 unit=°C
